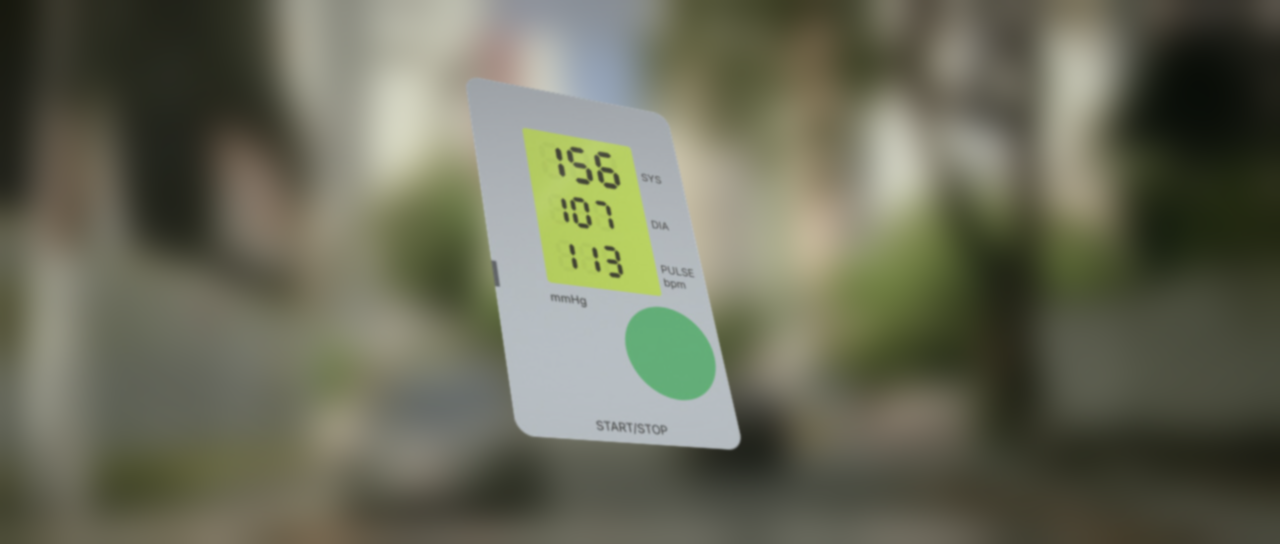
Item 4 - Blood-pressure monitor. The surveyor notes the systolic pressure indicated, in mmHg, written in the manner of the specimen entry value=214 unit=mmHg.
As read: value=156 unit=mmHg
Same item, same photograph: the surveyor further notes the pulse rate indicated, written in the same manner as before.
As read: value=113 unit=bpm
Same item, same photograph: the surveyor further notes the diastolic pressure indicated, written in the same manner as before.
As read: value=107 unit=mmHg
